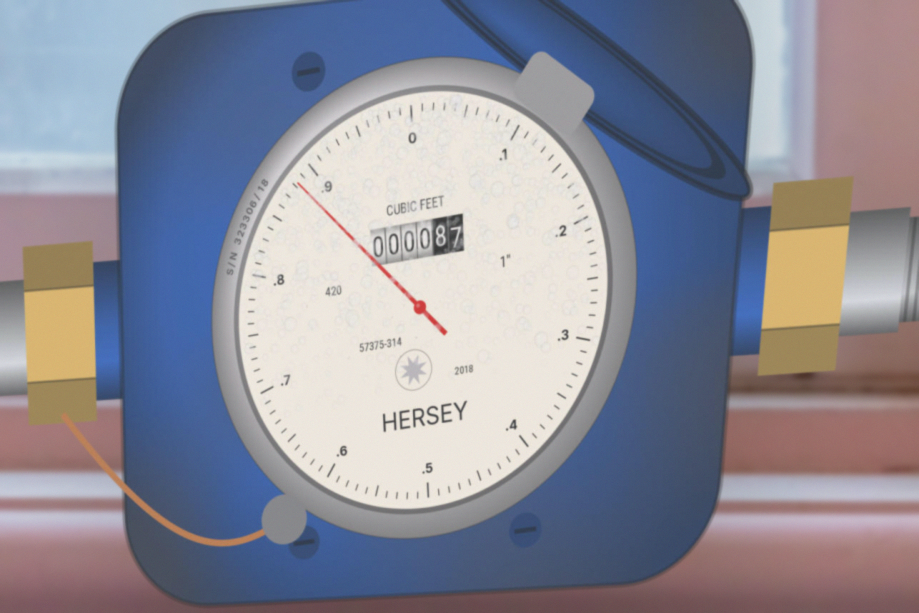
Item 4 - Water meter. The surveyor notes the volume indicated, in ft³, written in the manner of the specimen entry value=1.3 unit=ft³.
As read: value=86.88 unit=ft³
